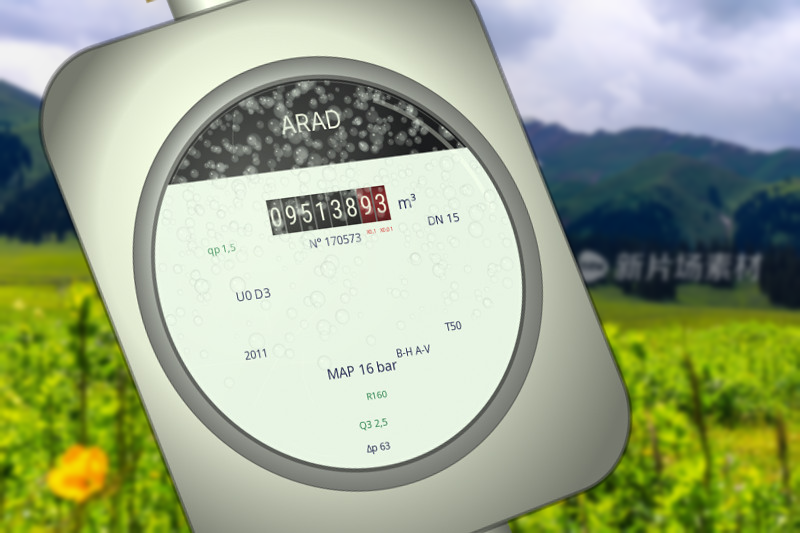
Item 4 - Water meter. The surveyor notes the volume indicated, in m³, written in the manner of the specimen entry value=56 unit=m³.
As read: value=95138.93 unit=m³
